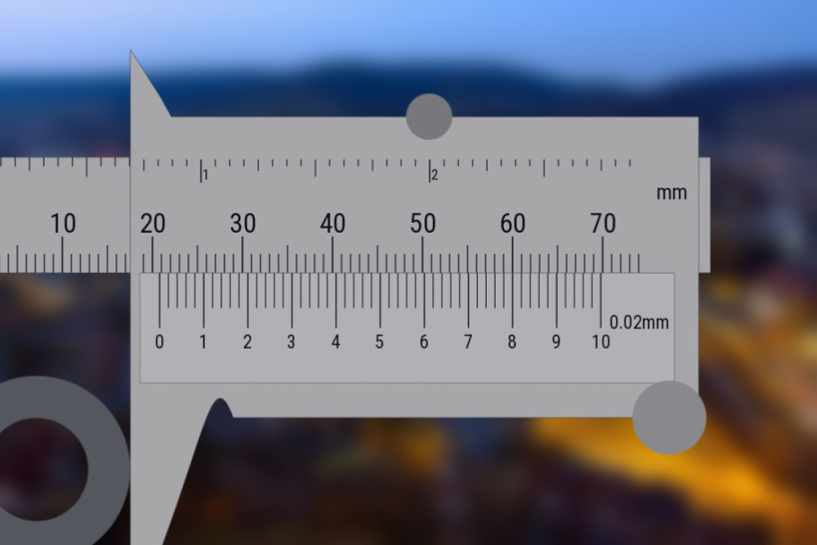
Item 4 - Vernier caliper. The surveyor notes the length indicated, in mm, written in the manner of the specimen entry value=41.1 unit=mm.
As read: value=20.8 unit=mm
